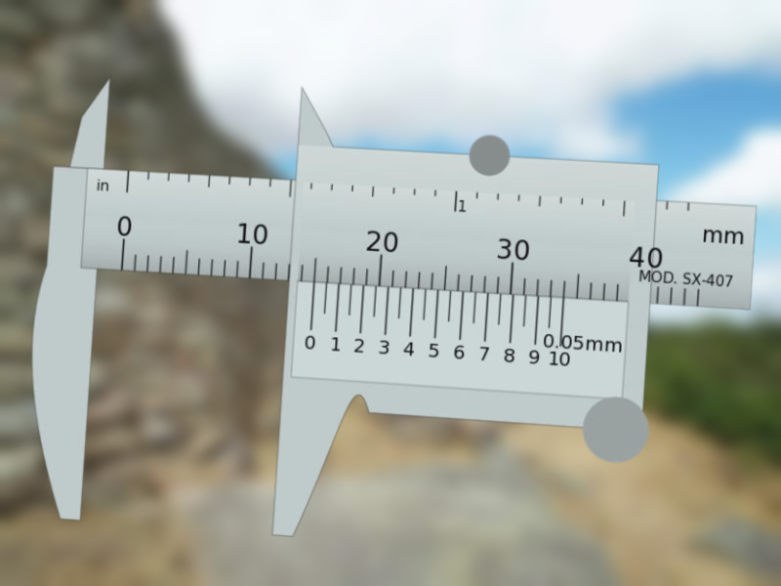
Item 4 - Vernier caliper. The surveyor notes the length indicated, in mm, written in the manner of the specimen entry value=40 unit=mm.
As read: value=15.0 unit=mm
